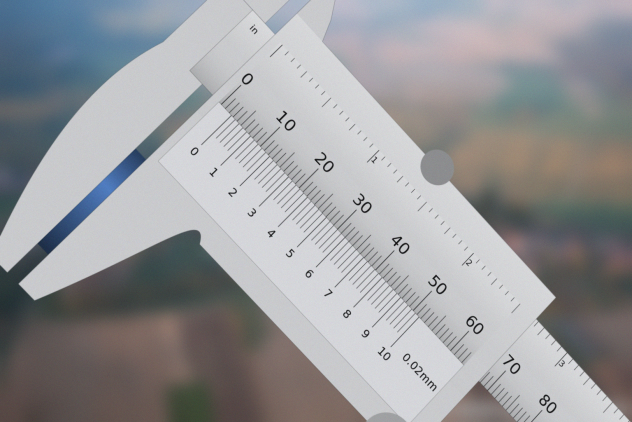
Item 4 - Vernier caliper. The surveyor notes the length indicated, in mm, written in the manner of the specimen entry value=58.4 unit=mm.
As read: value=2.6 unit=mm
